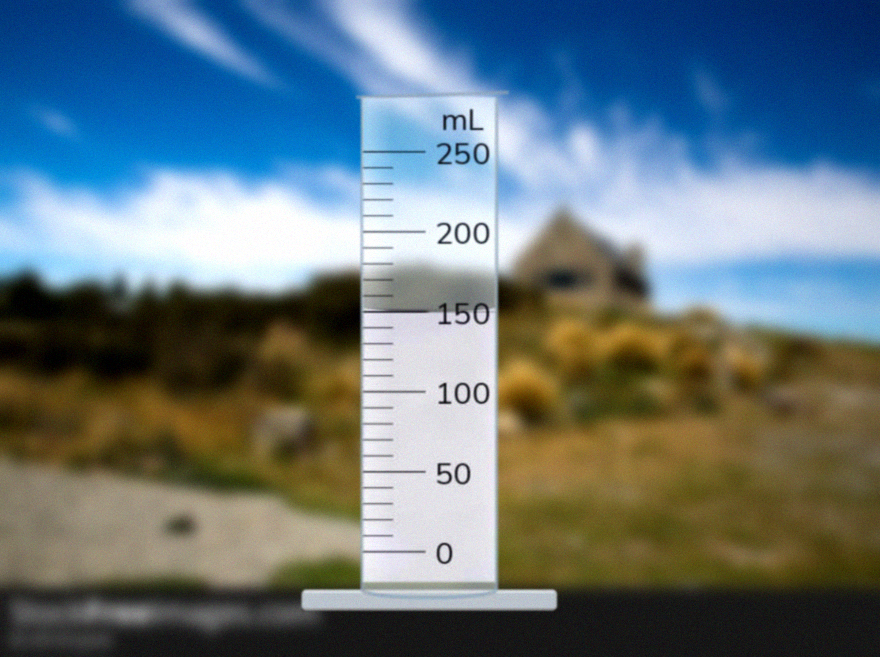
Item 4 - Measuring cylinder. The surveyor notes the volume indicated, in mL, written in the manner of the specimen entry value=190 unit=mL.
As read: value=150 unit=mL
